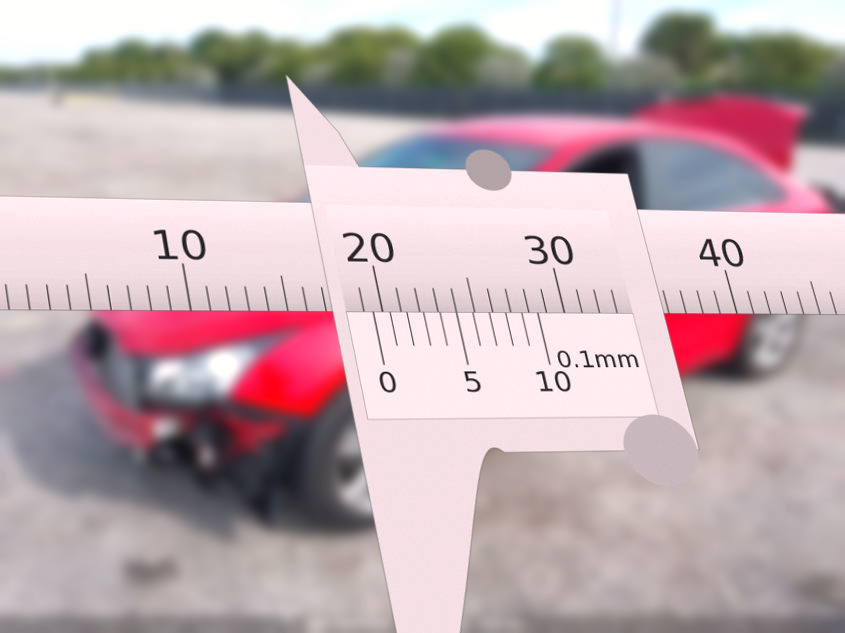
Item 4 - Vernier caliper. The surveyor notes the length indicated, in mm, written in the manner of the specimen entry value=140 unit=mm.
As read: value=19.5 unit=mm
